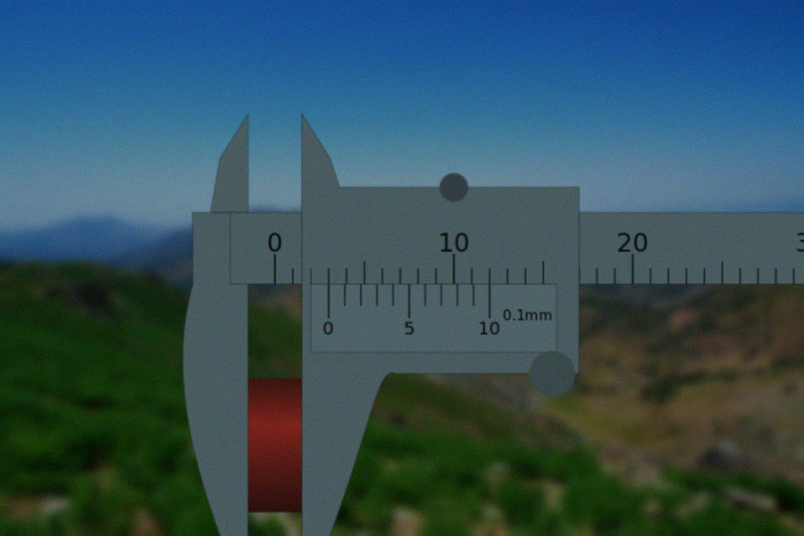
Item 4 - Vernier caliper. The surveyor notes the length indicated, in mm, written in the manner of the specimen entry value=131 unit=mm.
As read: value=3.0 unit=mm
